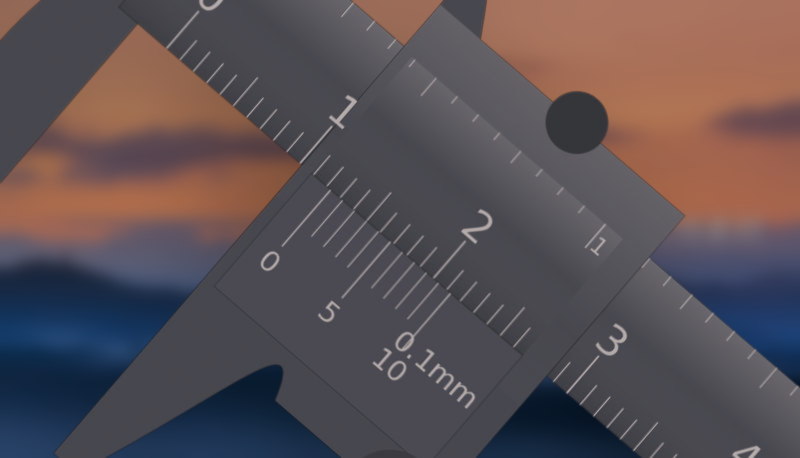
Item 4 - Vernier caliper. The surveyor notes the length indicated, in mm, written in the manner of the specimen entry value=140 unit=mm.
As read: value=12.3 unit=mm
